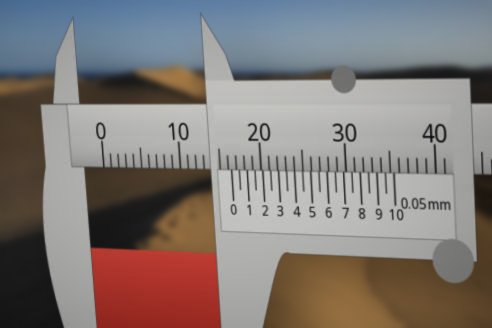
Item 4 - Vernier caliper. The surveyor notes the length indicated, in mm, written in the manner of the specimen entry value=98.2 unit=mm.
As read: value=16.4 unit=mm
